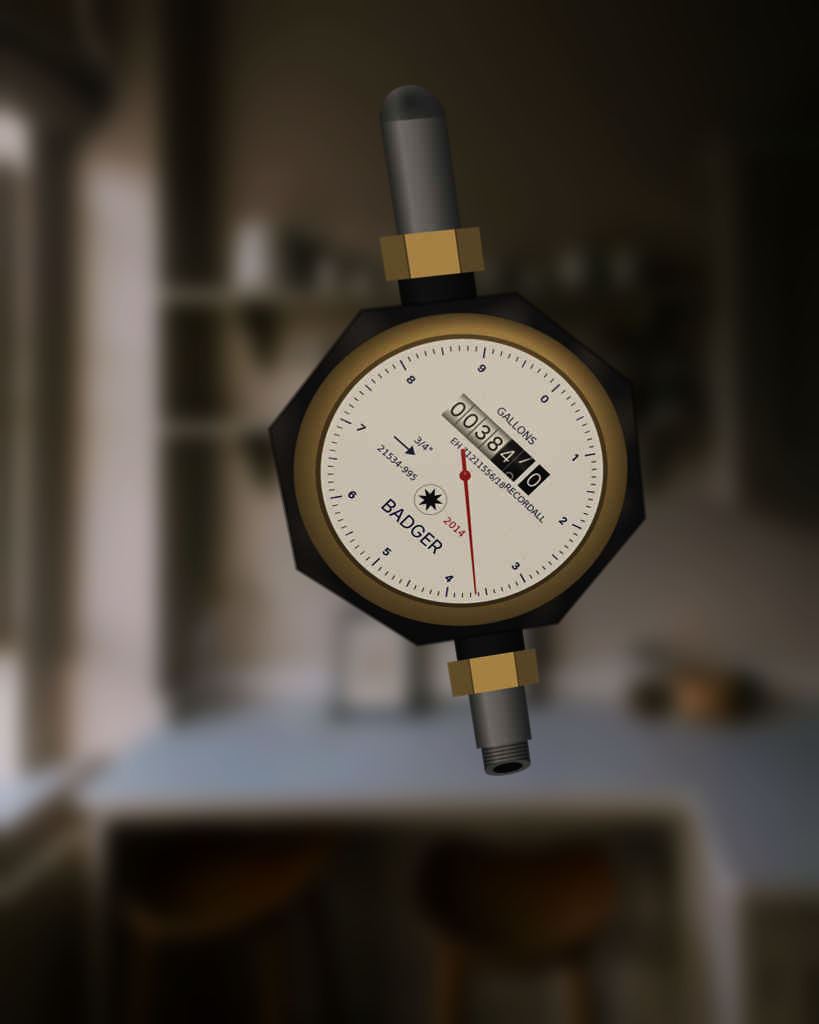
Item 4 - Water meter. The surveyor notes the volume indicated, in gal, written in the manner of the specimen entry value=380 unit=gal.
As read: value=38473.6 unit=gal
